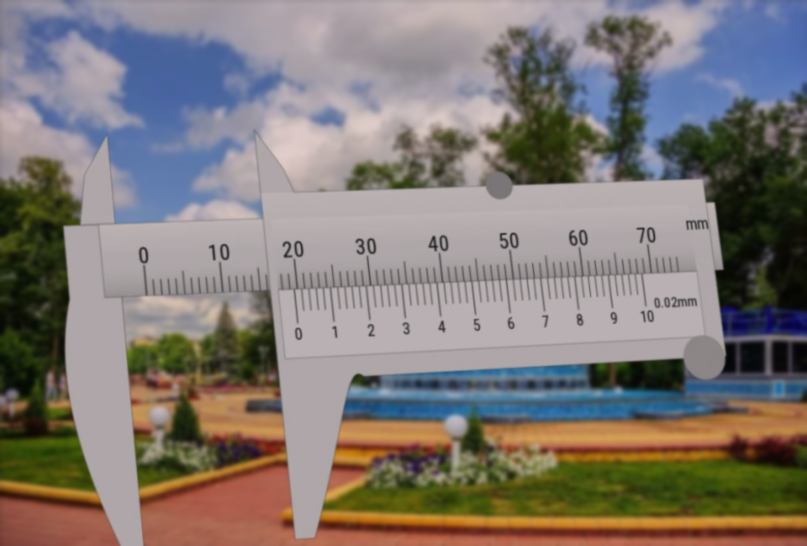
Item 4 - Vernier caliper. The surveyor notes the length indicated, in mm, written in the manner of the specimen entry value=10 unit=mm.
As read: value=19.6 unit=mm
